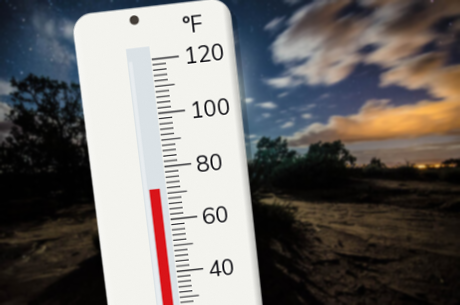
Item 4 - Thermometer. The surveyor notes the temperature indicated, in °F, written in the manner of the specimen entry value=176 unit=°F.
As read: value=72 unit=°F
